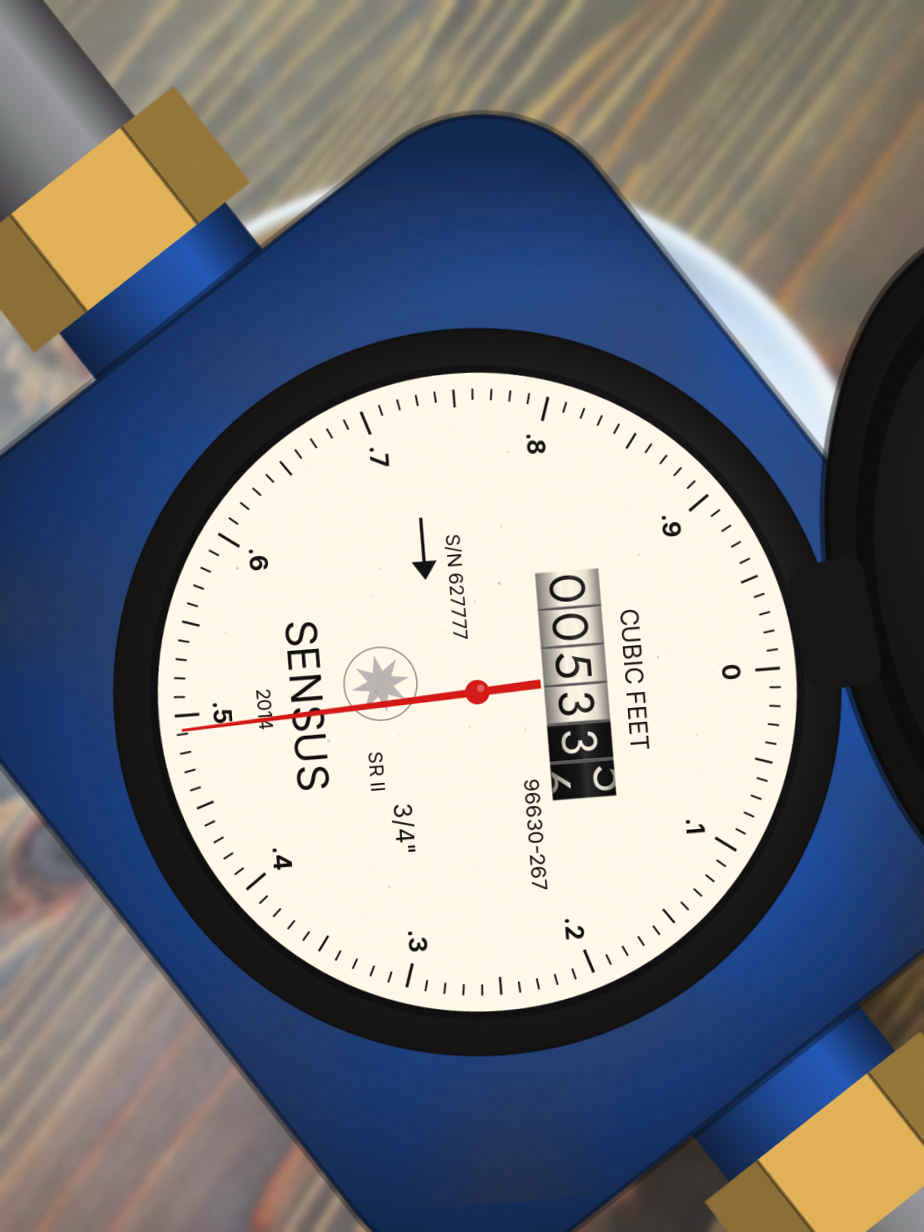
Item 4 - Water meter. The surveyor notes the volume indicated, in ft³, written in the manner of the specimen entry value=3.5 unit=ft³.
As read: value=5335.49 unit=ft³
